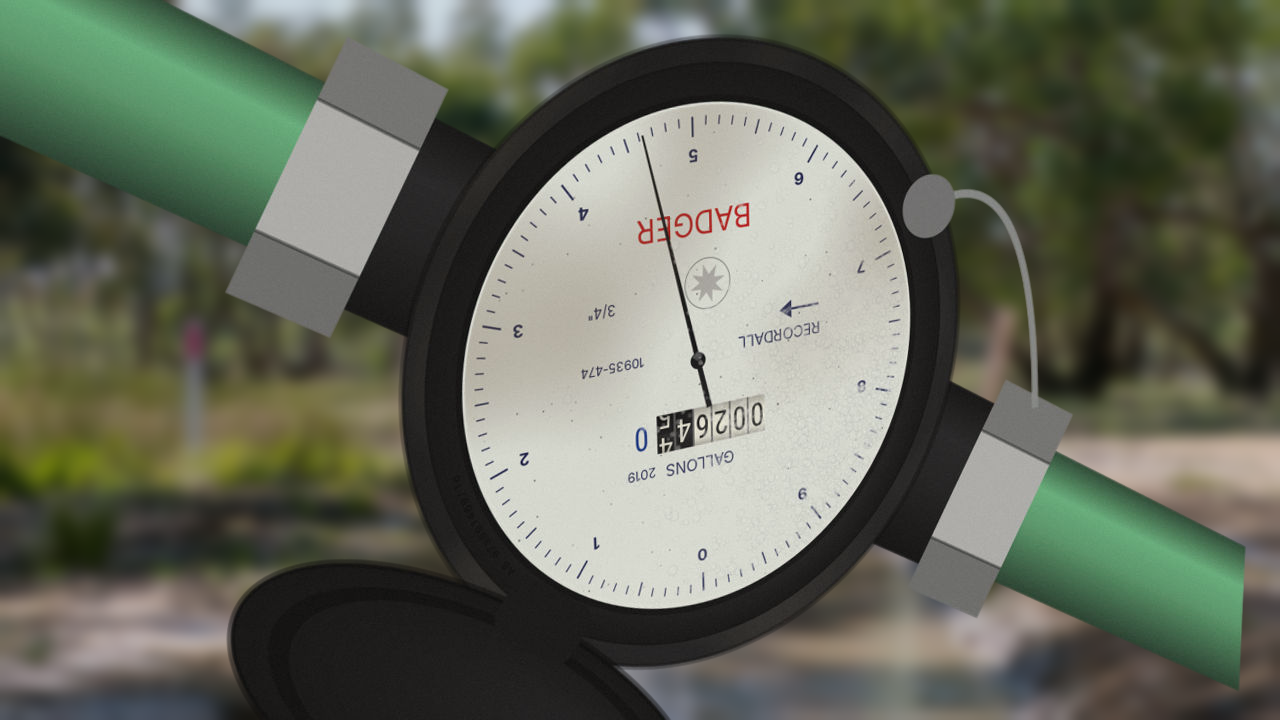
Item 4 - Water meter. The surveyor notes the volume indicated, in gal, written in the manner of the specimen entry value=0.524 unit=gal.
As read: value=26444.6 unit=gal
